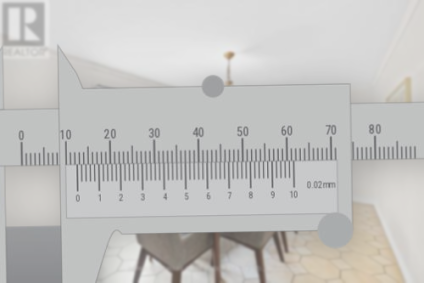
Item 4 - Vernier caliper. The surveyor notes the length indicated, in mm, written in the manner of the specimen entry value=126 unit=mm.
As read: value=12.5 unit=mm
